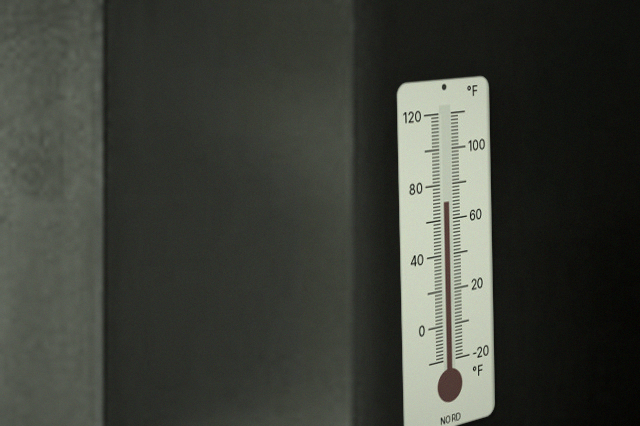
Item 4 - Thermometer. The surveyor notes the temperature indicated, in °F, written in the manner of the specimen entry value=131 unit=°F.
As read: value=70 unit=°F
